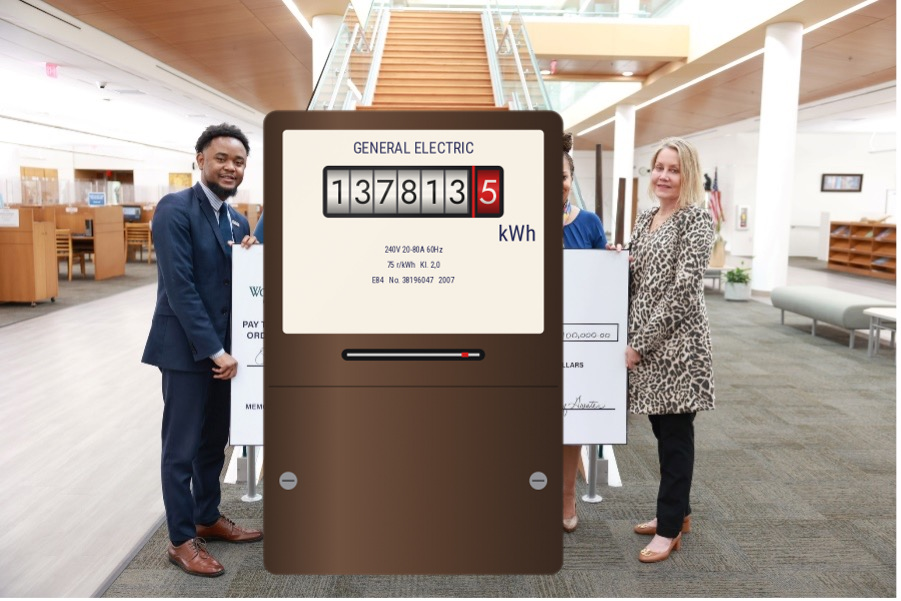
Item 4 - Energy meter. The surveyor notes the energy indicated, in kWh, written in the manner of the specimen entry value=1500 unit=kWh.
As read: value=137813.5 unit=kWh
